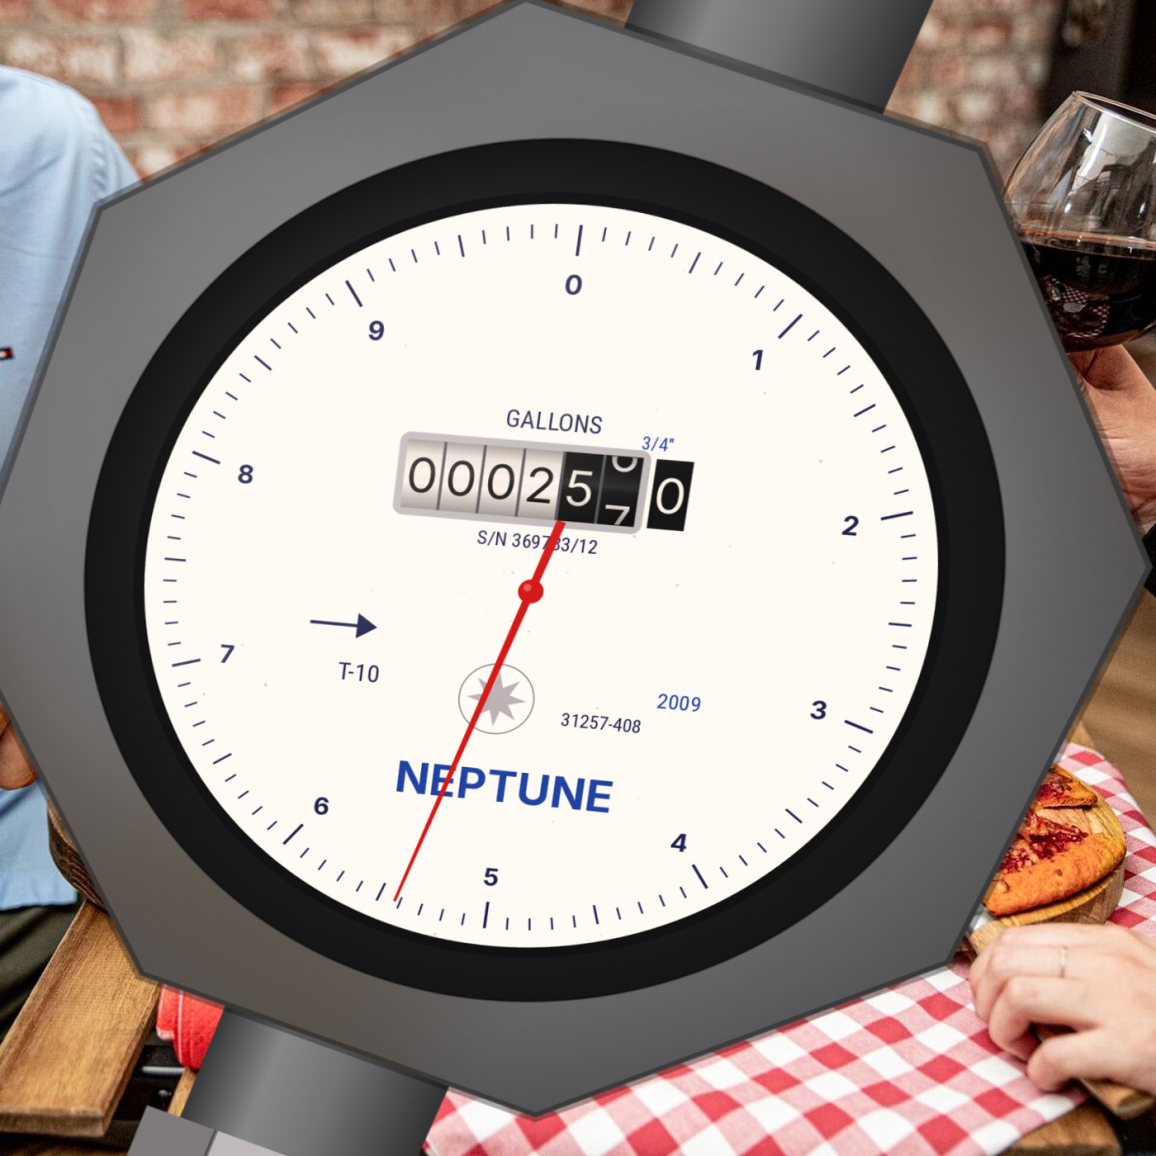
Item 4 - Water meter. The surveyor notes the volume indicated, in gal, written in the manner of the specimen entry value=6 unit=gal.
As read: value=2565.4 unit=gal
